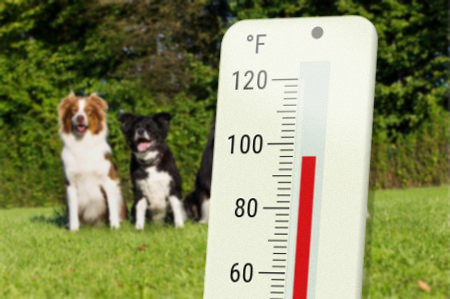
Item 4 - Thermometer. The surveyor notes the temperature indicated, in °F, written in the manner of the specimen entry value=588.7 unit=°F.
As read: value=96 unit=°F
